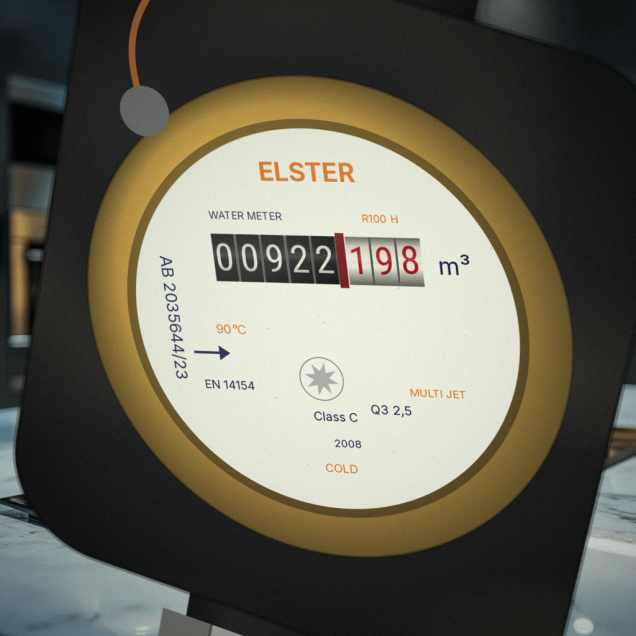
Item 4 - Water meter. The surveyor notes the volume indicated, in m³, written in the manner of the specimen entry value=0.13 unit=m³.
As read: value=922.198 unit=m³
